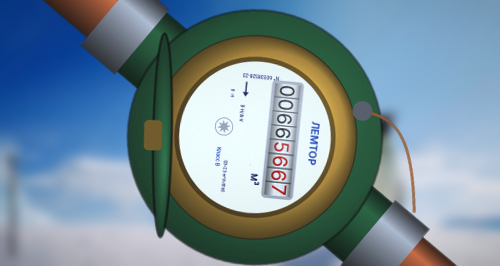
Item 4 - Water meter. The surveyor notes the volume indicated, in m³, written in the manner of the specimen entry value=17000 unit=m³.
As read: value=66.5667 unit=m³
